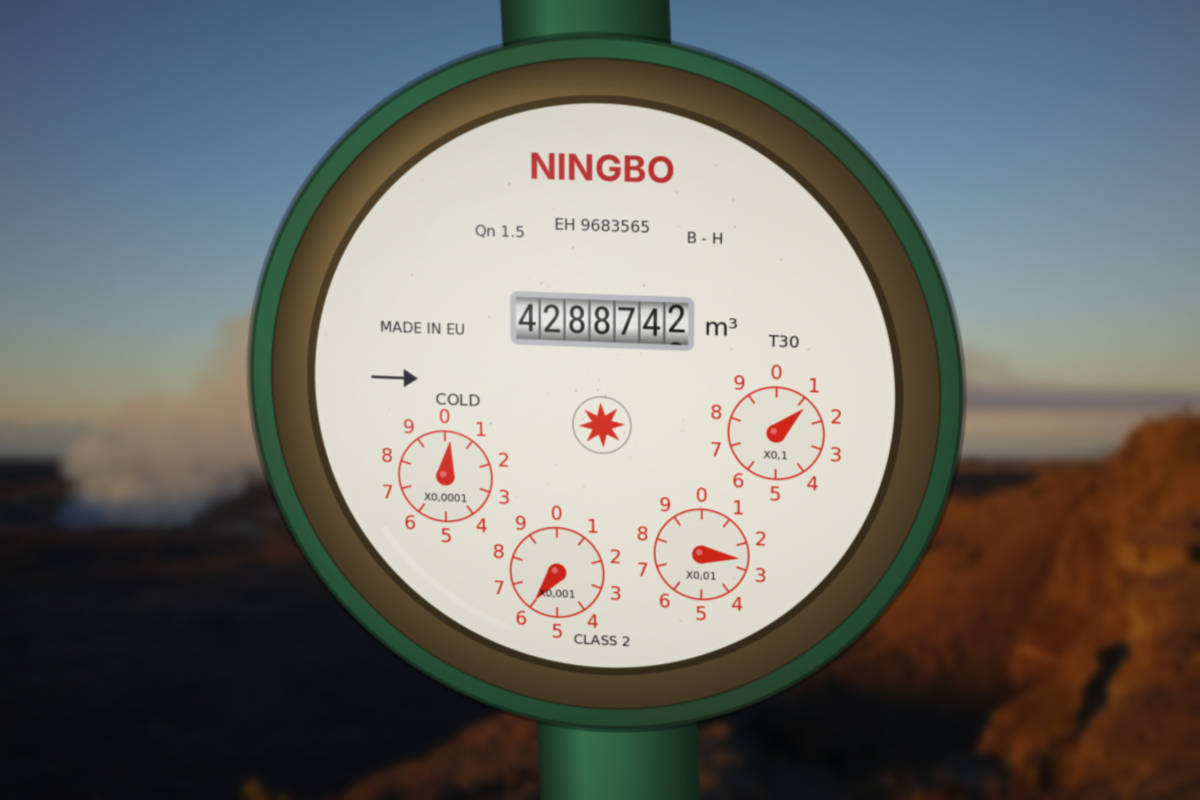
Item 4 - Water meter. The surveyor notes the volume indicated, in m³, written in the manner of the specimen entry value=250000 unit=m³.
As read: value=4288742.1260 unit=m³
